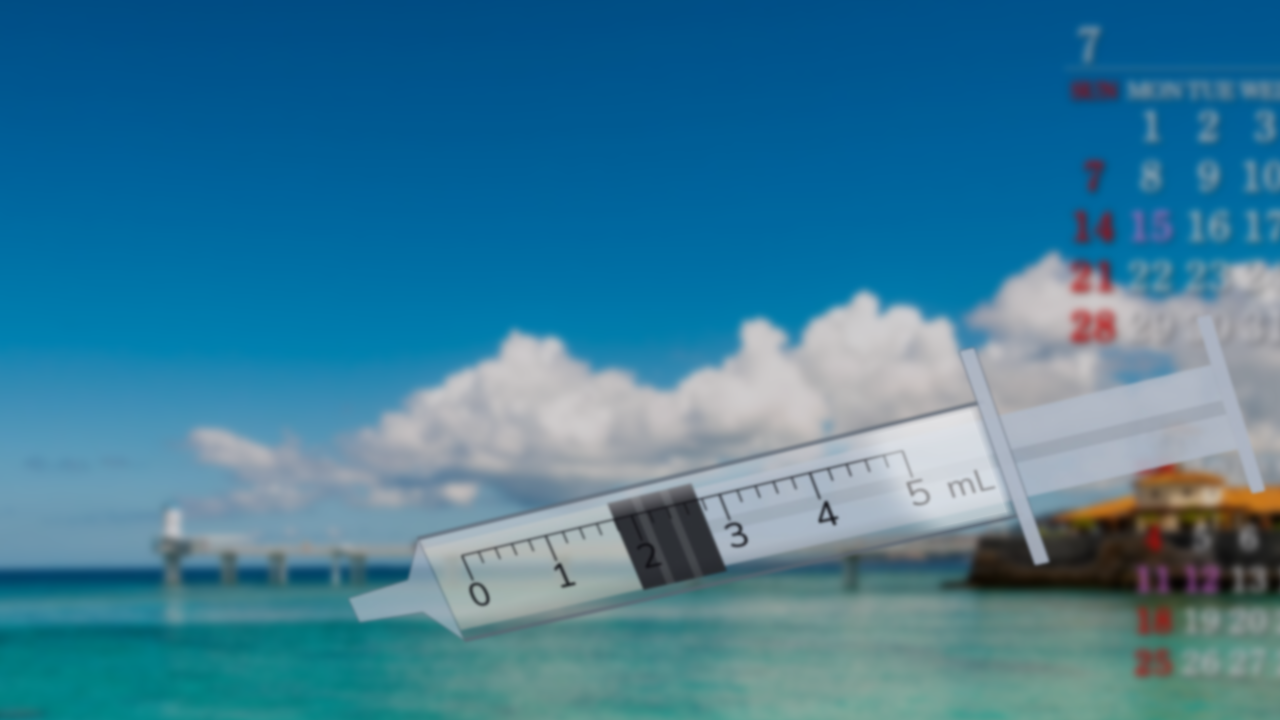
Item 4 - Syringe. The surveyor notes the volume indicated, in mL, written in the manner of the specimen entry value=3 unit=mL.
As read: value=1.8 unit=mL
